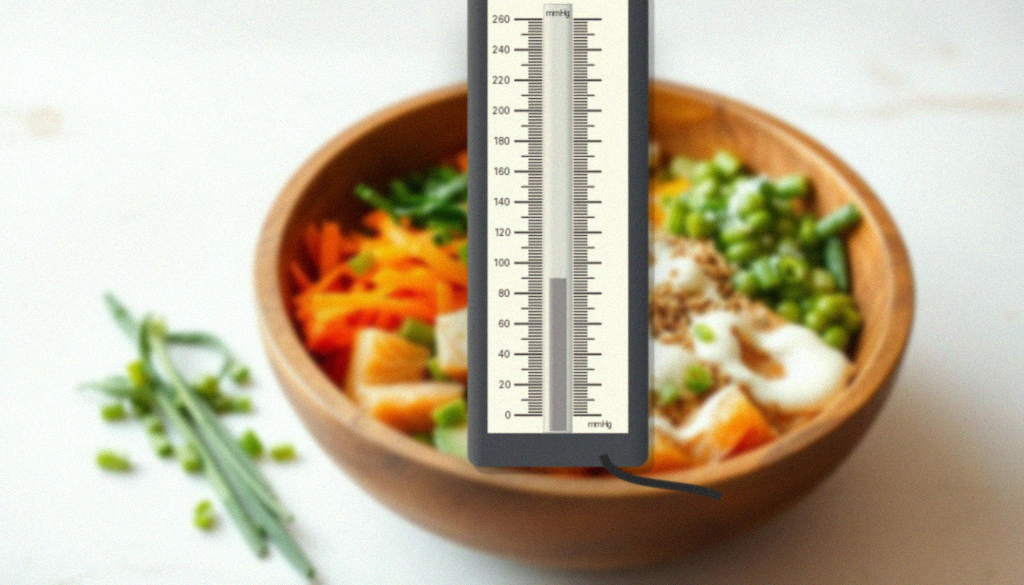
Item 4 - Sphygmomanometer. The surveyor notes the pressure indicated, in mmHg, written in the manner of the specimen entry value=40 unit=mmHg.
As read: value=90 unit=mmHg
